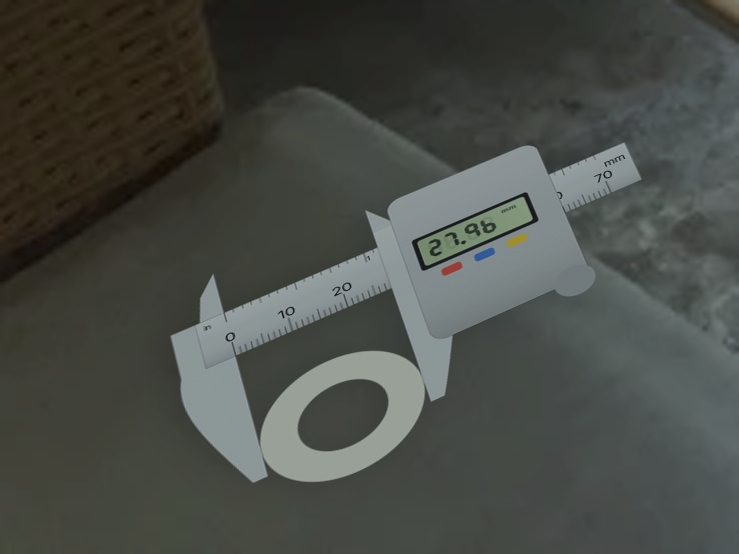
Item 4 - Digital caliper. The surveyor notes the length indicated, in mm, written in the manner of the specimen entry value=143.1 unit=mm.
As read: value=27.96 unit=mm
